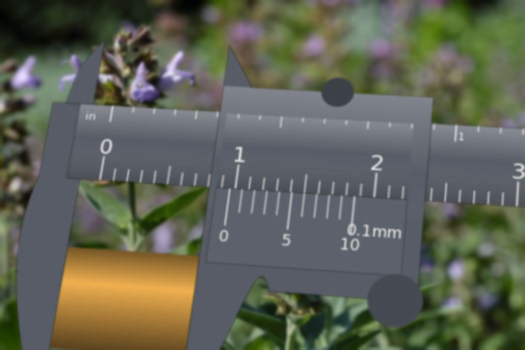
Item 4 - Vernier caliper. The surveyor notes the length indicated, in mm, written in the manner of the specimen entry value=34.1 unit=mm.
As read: value=9.6 unit=mm
